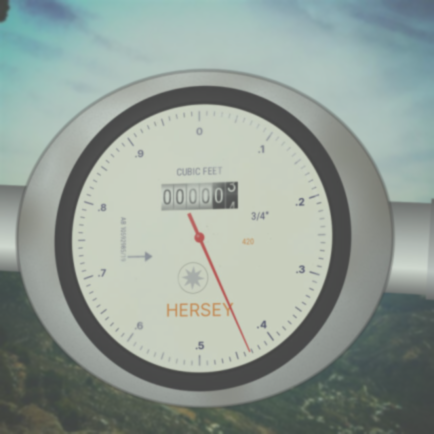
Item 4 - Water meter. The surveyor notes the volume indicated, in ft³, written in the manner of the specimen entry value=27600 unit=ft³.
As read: value=3.43 unit=ft³
